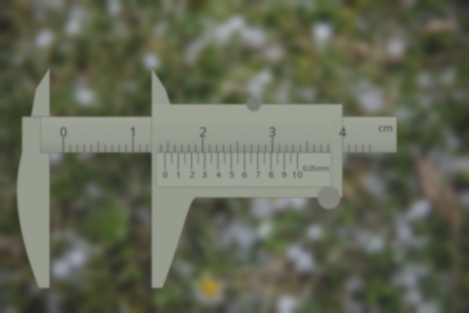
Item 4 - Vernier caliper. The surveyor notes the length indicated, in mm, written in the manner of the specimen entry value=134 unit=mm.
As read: value=14.6 unit=mm
